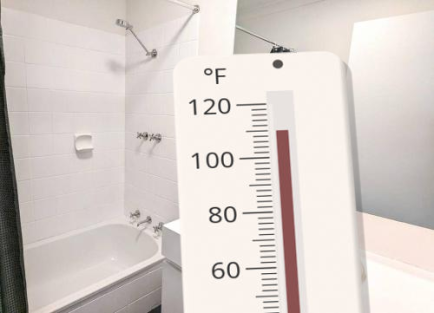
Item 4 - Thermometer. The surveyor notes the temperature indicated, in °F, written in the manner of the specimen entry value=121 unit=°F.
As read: value=110 unit=°F
